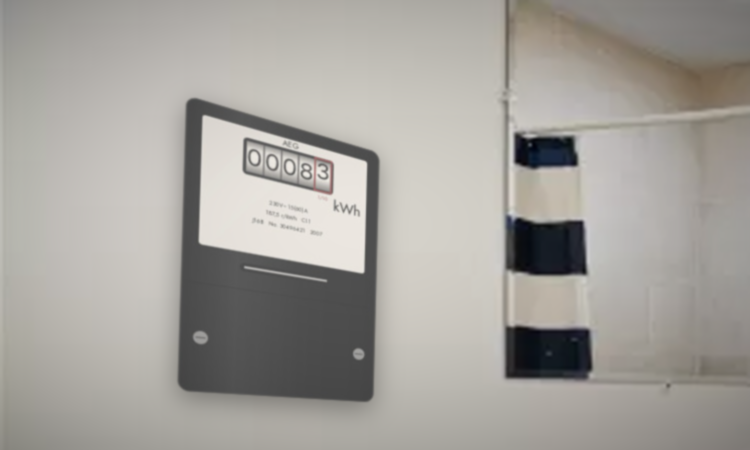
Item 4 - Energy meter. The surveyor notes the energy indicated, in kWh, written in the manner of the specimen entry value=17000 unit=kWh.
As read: value=8.3 unit=kWh
